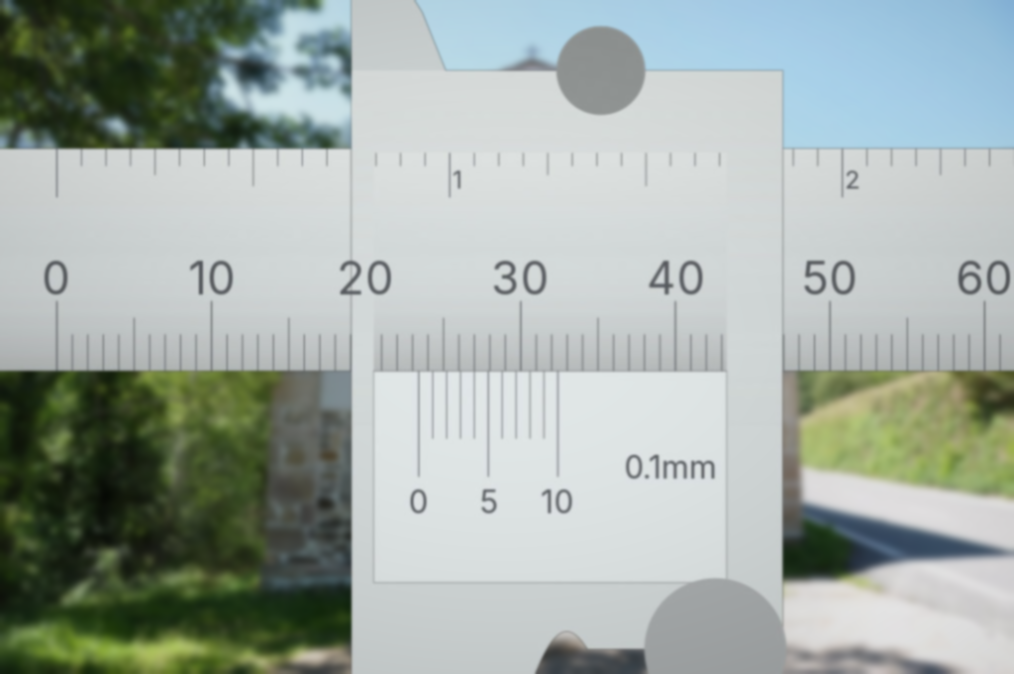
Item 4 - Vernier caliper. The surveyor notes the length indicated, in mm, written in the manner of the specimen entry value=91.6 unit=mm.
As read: value=23.4 unit=mm
